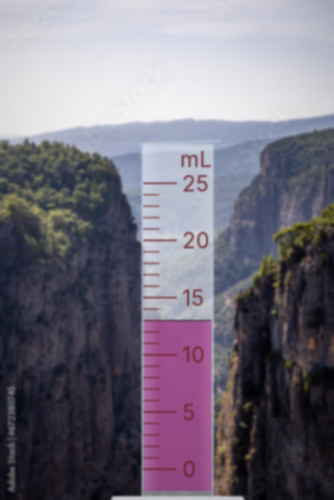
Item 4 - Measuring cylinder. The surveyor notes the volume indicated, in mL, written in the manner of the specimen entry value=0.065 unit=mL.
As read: value=13 unit=mL
